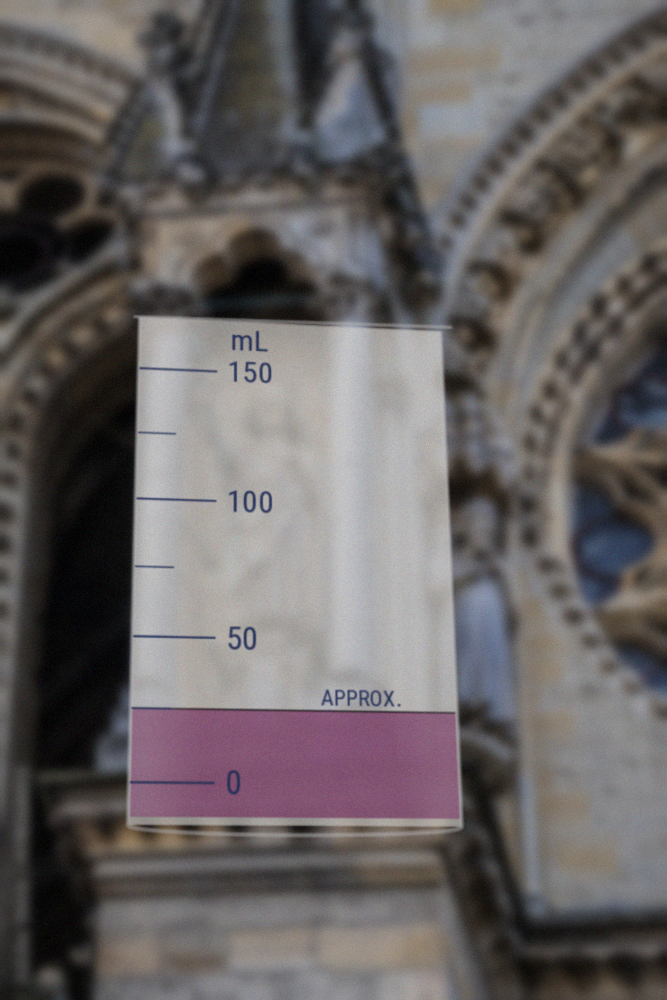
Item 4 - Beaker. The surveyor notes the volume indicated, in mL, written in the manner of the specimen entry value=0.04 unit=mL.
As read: value=25 unit=mL
